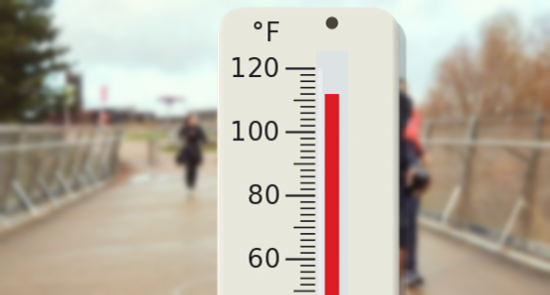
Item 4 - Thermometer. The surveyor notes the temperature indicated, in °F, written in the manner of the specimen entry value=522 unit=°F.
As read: value=112 unit=°F
